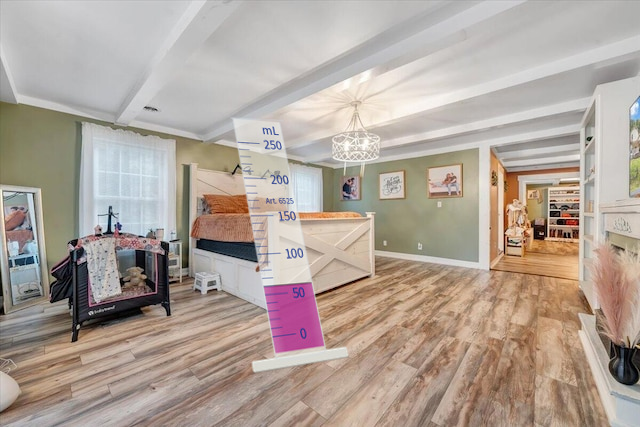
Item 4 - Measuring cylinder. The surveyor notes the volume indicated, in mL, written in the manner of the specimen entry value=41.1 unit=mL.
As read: value=60 unit=mL
